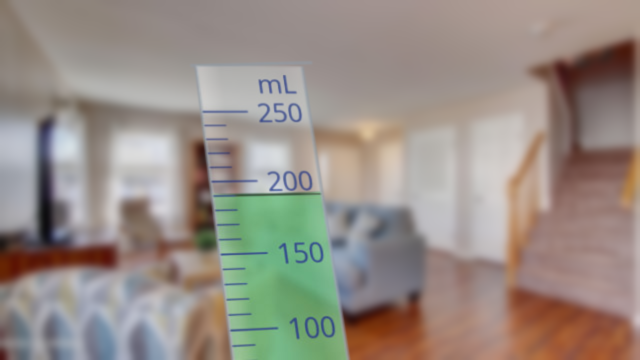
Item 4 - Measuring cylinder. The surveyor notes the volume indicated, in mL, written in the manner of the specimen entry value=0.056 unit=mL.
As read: value=190 unit=mL
